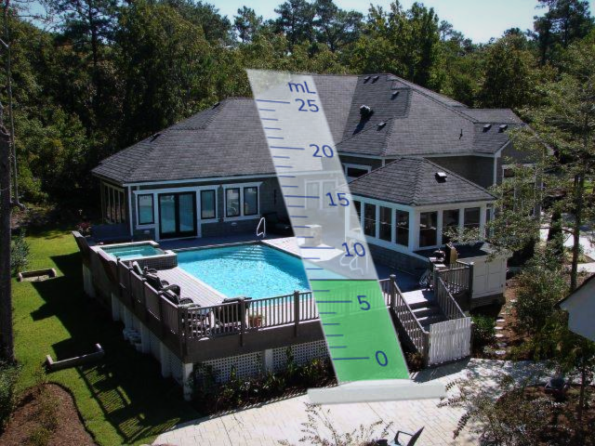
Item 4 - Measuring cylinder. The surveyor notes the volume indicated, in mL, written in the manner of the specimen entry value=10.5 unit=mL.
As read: value=7 unit=mL
